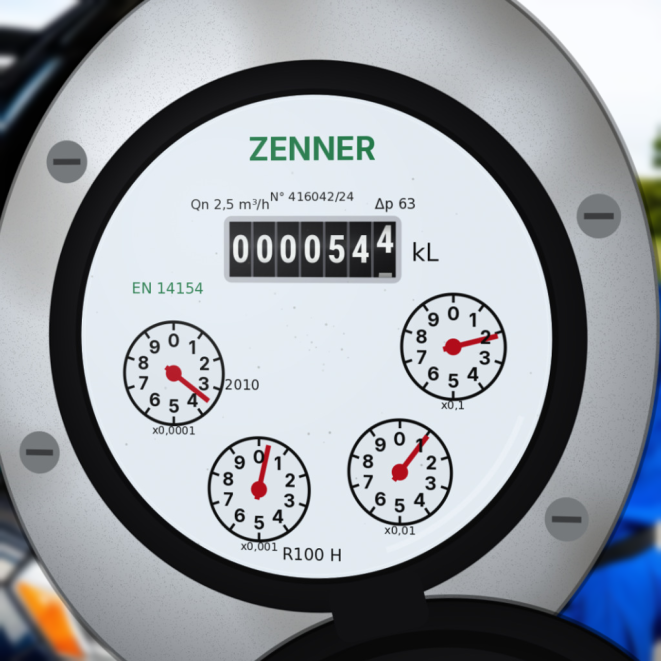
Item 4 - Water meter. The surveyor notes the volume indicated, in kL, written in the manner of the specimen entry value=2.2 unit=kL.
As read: value=544.2103 unit=kL
